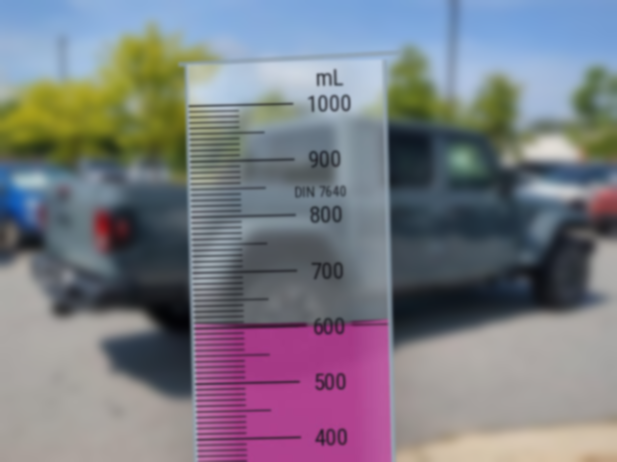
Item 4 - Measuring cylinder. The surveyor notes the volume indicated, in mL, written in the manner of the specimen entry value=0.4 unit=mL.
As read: value=600 unit=mL
